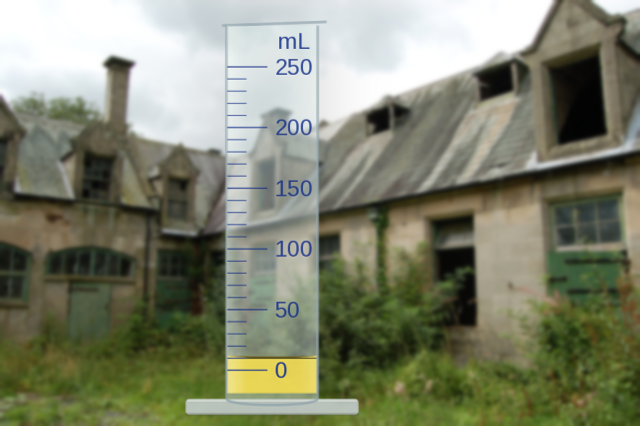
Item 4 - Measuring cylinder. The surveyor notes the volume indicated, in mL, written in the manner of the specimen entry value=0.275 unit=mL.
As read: value=10 unit=mL
